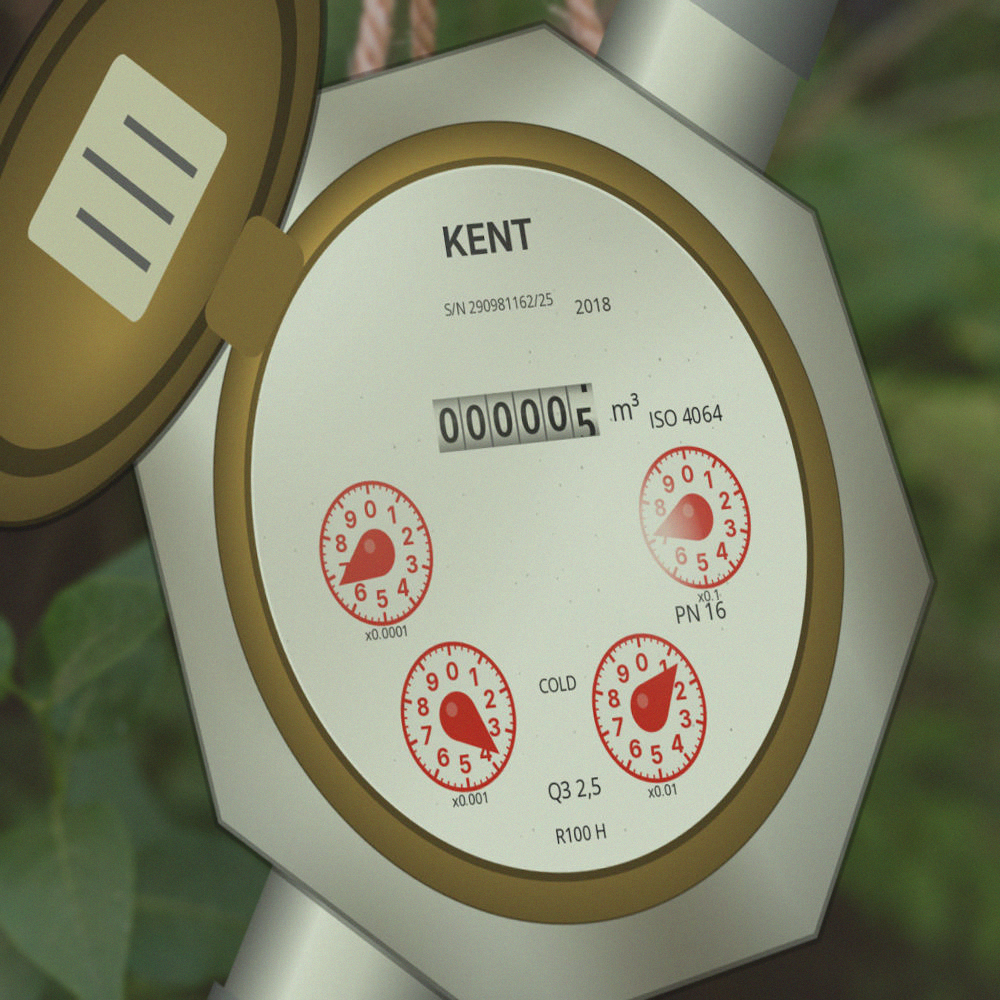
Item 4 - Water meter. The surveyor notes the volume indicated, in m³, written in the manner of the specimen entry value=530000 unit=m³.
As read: value=4.7136 unit=m³
